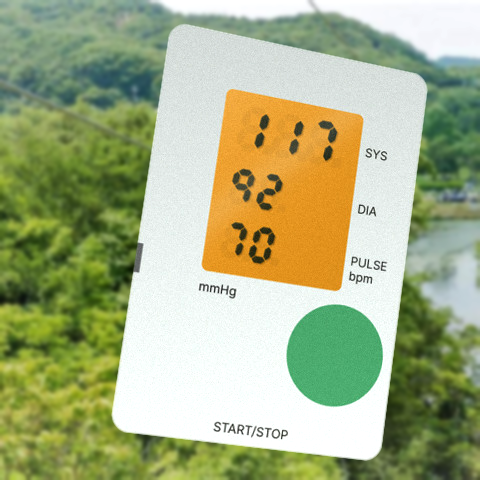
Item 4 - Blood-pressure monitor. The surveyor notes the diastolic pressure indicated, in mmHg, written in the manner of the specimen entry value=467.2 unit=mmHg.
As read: value=92 unit=mmHg
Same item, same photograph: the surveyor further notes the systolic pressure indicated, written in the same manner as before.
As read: value=117 unit=mmHg
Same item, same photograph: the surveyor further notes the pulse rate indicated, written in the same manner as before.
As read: value=70 unit=bpm
